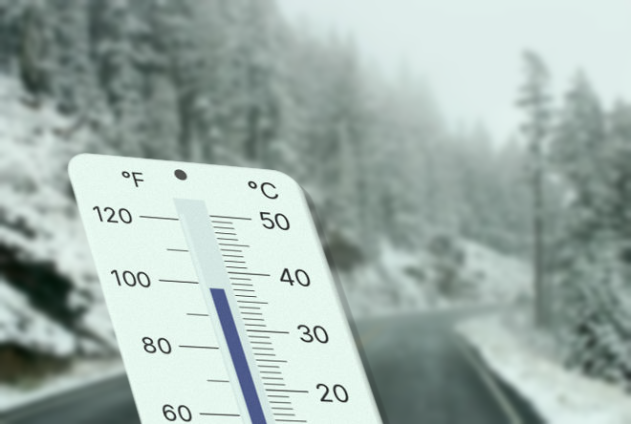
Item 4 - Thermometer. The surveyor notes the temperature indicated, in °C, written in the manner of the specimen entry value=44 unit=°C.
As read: value=37 unit=°C
